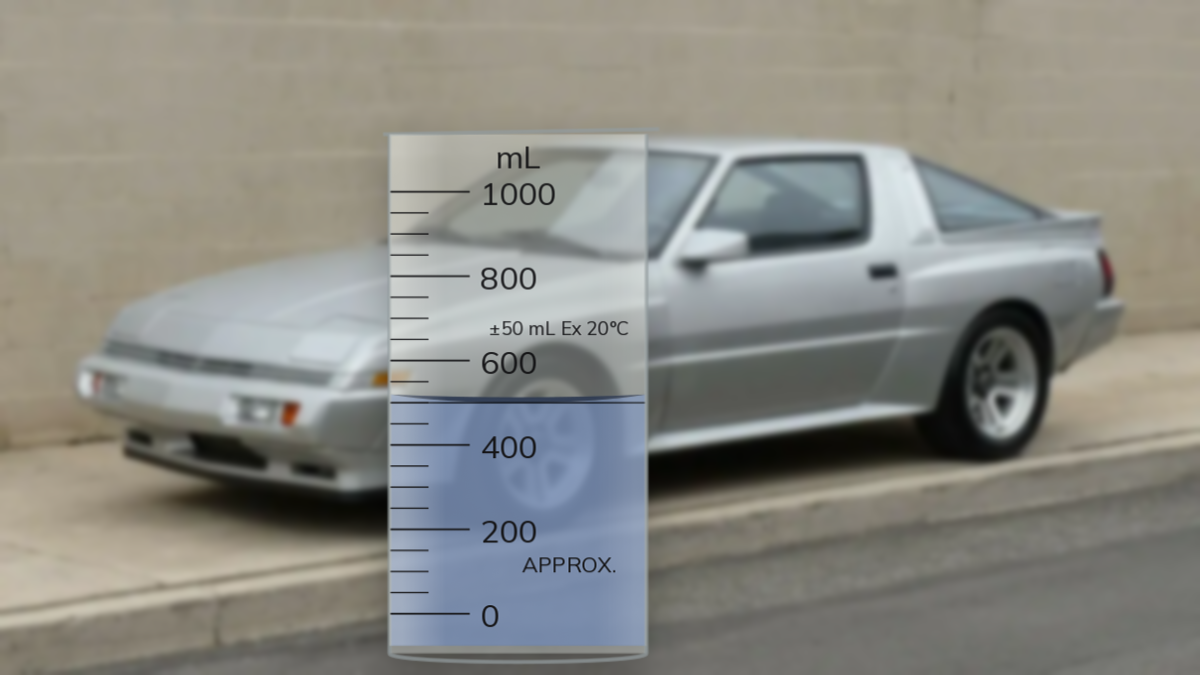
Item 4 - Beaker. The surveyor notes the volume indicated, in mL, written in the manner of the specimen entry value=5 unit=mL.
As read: value=500 unit=mL
